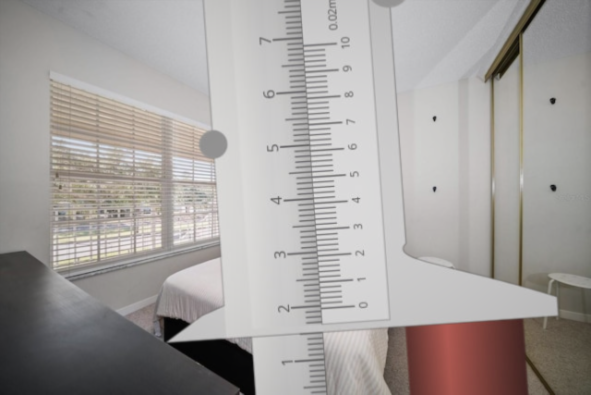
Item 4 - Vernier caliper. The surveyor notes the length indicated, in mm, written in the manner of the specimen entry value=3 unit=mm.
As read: value=19.5 unit=mm
